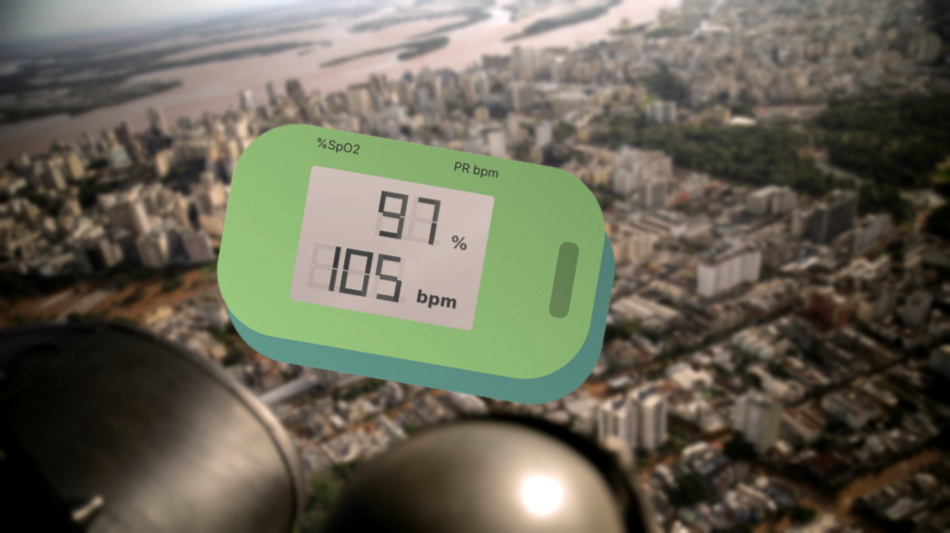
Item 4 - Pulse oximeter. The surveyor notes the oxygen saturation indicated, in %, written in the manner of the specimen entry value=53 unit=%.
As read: value=97 unit=%
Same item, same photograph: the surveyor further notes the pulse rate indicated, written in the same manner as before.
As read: value=105 unit=bpm
